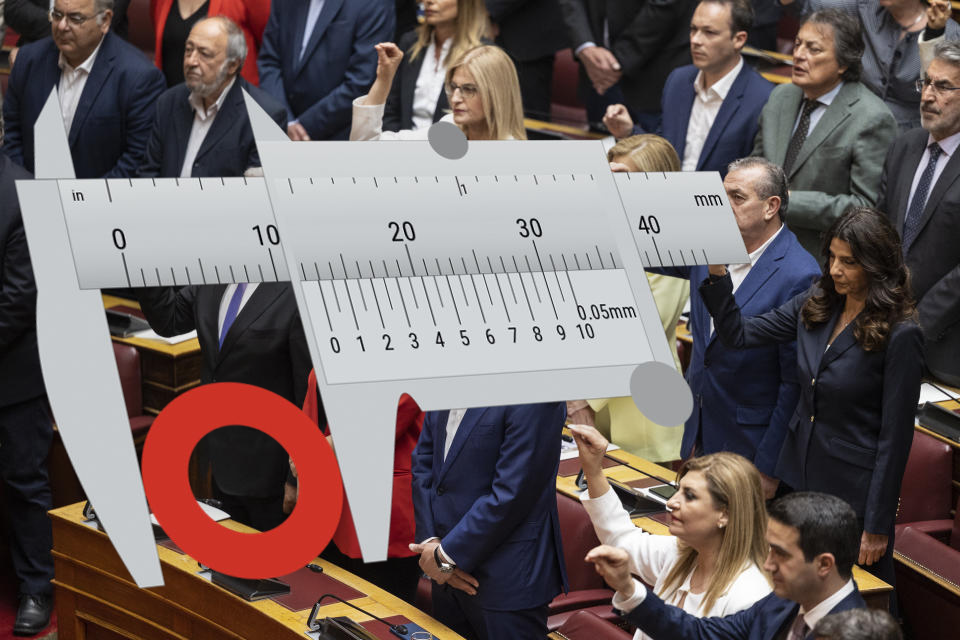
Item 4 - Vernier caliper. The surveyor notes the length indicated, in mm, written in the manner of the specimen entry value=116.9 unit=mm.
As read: value=12.9 unit=mm
